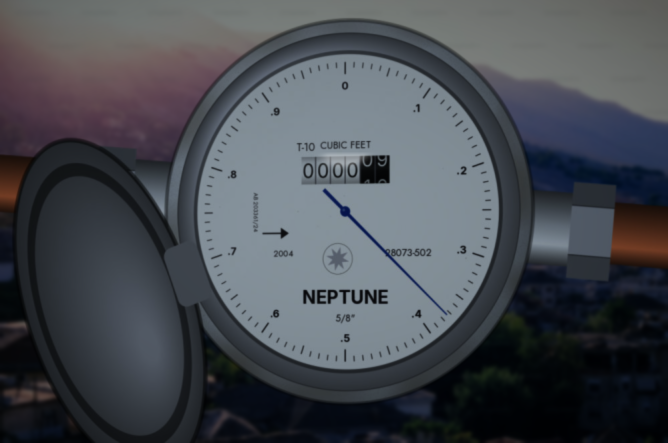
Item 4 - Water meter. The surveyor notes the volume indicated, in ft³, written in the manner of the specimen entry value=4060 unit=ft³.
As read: value=9.37 unit=ft³
